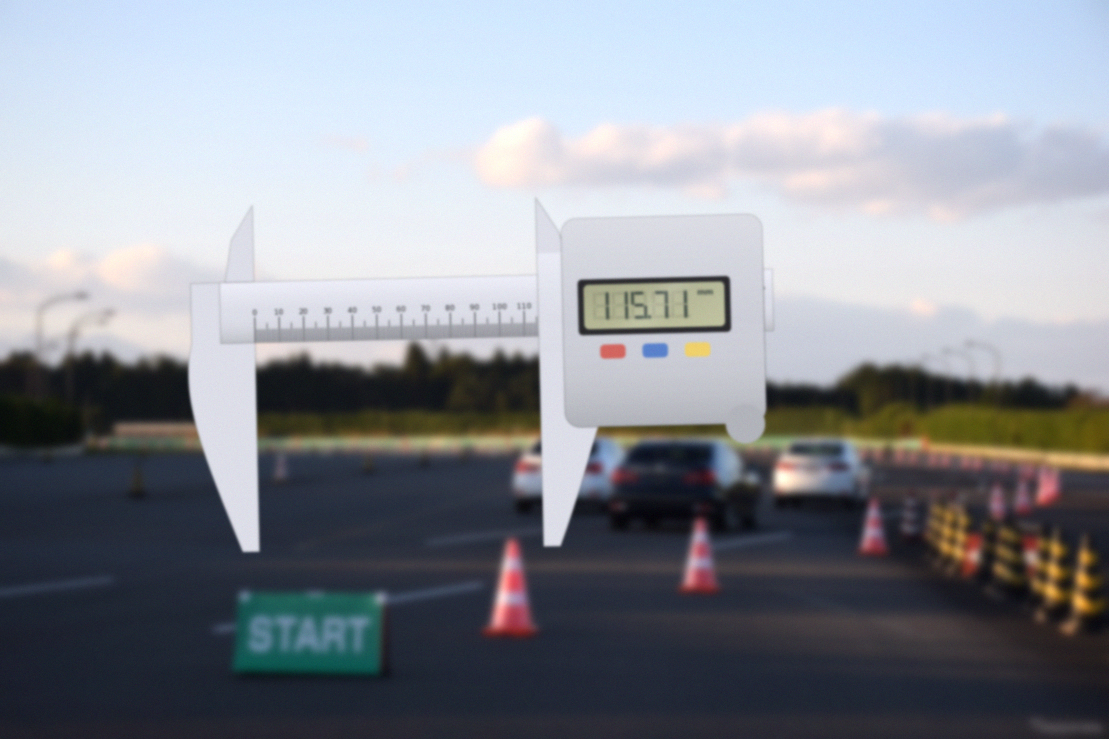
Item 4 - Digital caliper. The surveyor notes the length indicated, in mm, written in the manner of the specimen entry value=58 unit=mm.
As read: value=115.71 unit=mm
